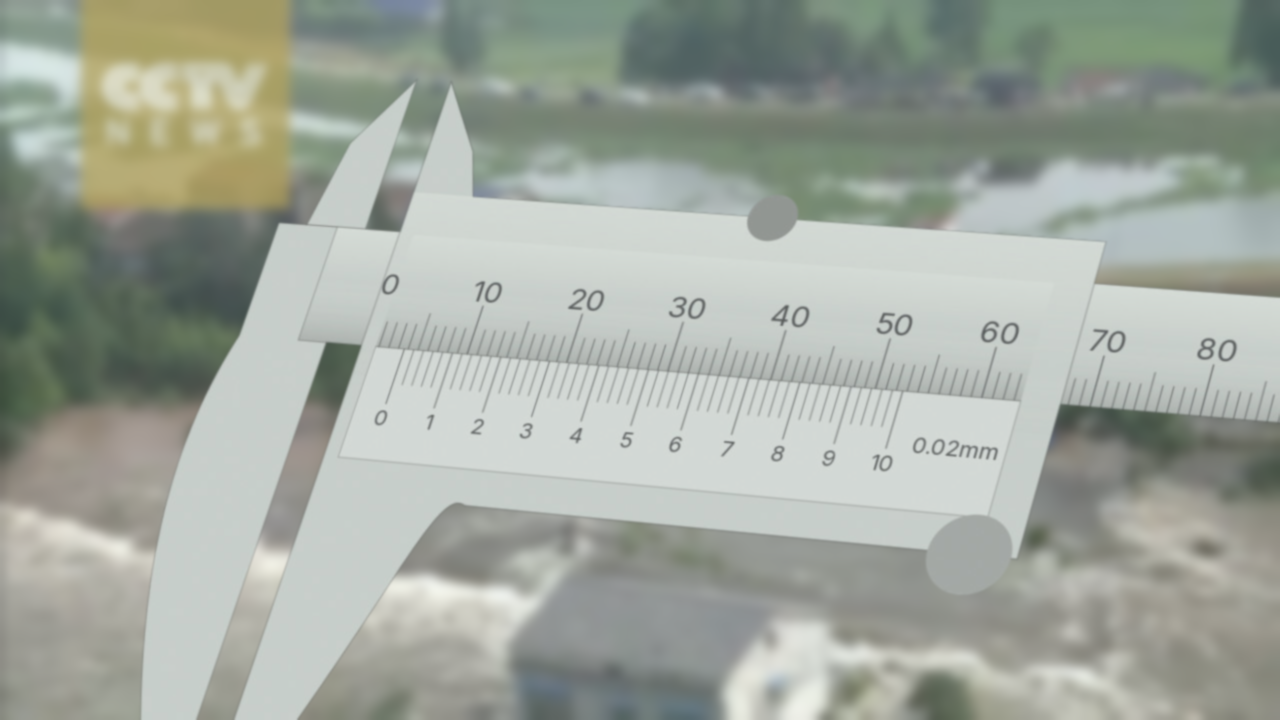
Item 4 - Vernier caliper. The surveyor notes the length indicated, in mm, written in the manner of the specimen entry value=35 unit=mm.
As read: value=3.6 unit=mm
